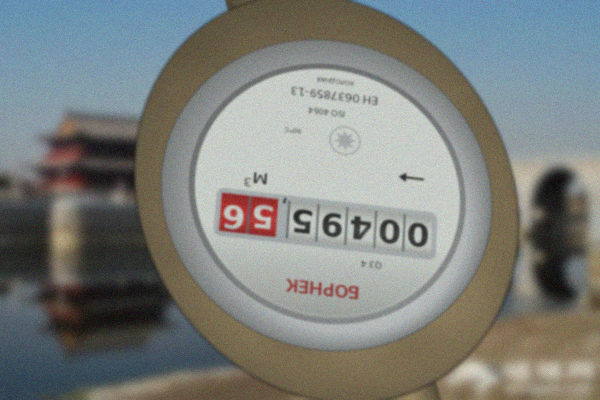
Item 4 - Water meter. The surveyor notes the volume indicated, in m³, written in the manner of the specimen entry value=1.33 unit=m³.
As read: value=495.56 unit=m³
